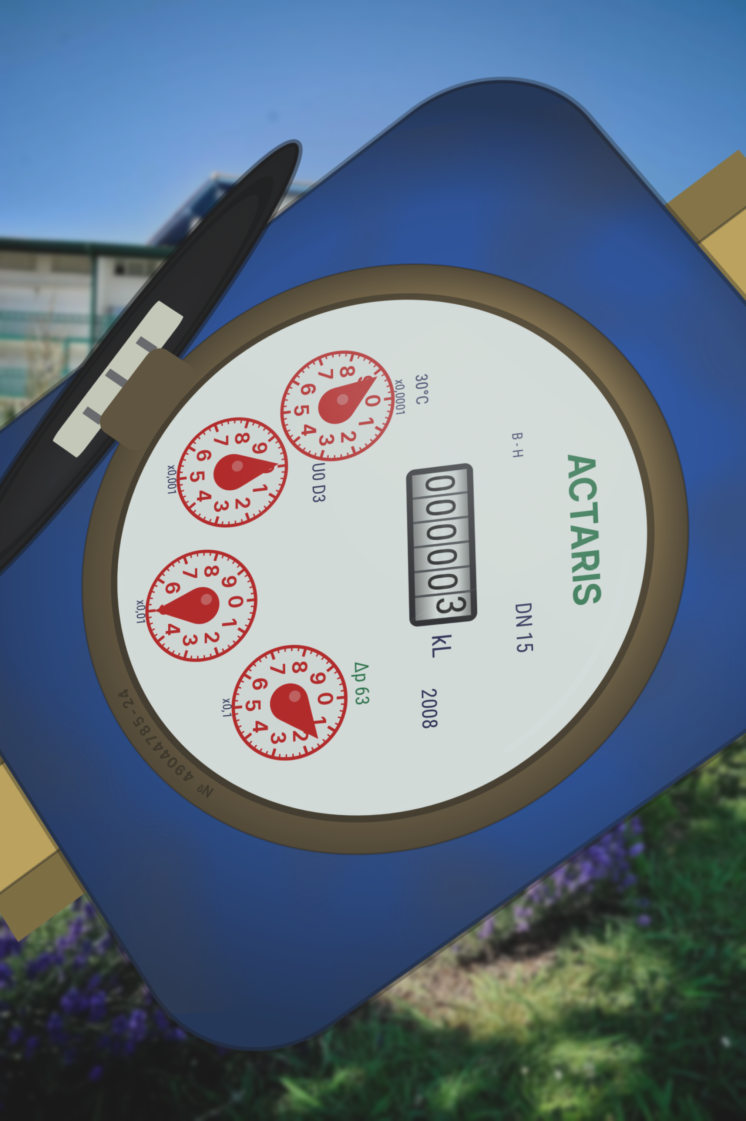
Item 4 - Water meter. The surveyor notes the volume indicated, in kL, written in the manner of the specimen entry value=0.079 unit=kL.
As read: value=3.1499 unit=kL
